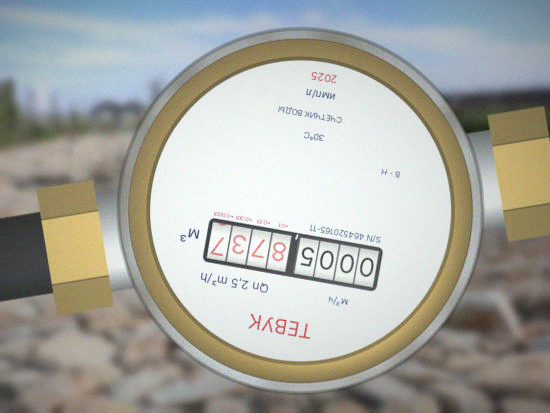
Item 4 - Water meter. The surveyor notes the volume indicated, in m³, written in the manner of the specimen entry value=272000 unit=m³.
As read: value=5.8737 unit=m³
